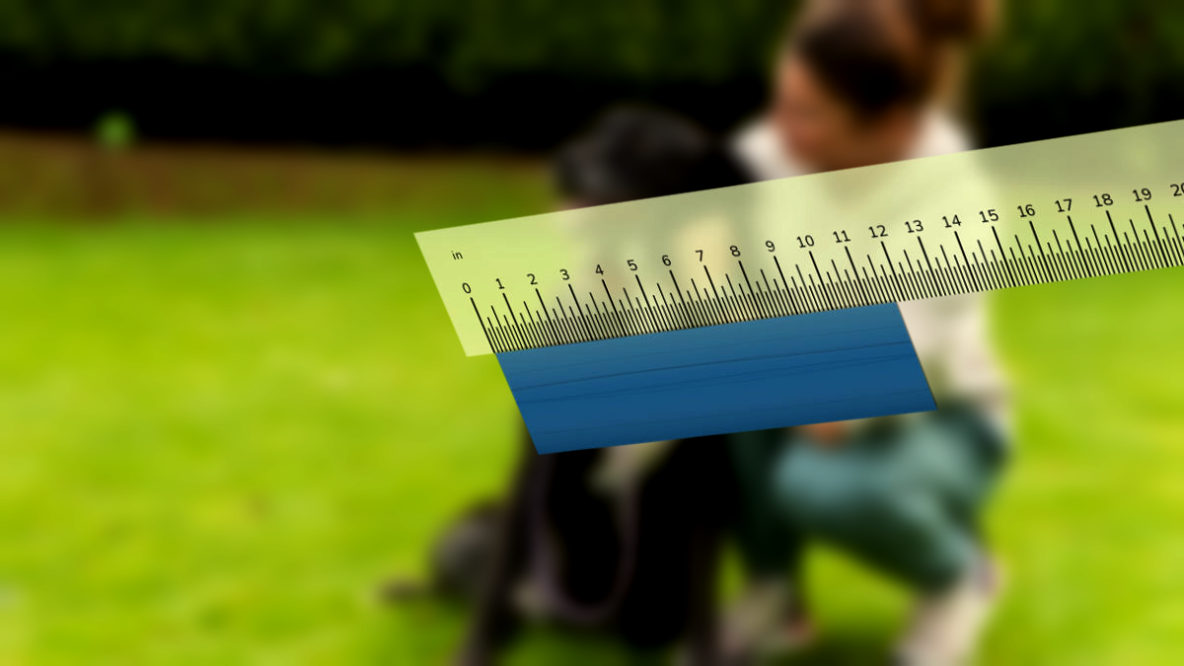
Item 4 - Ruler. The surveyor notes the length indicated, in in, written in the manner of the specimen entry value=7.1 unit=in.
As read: value=11.75 unit=in
